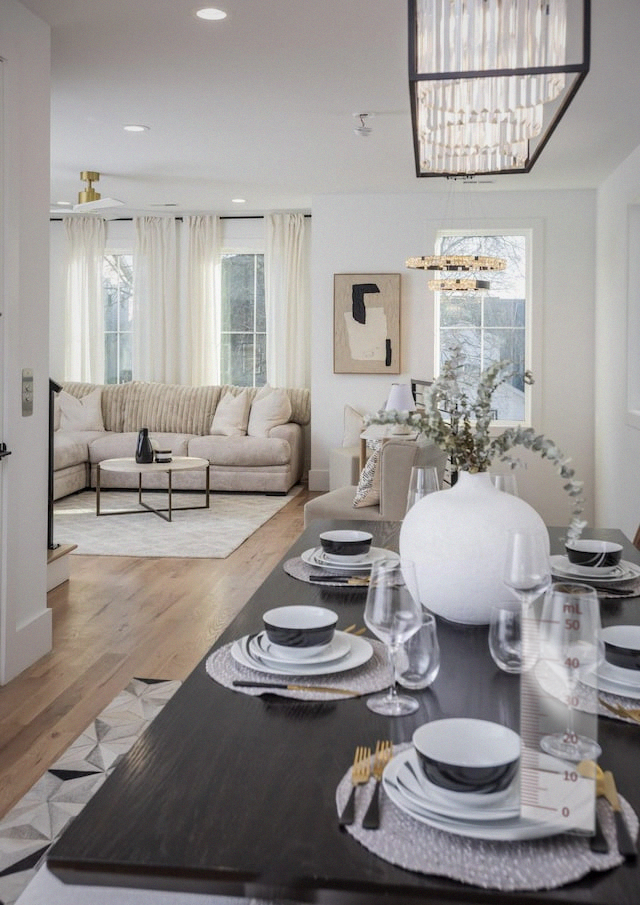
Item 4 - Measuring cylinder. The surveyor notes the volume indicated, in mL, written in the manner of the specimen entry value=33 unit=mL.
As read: value=10 unit=mL
